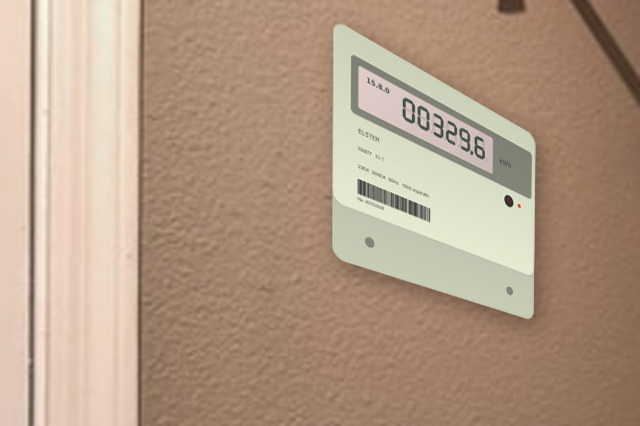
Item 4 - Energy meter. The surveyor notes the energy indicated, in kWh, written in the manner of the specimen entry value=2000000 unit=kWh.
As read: value=329.6 unit=kWh
